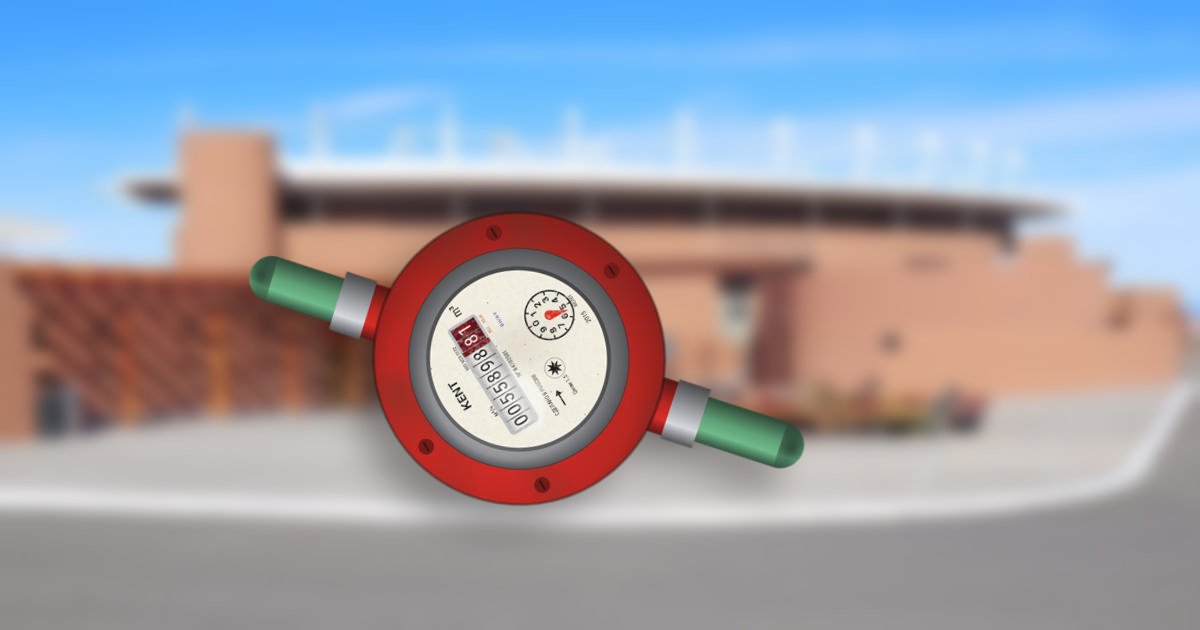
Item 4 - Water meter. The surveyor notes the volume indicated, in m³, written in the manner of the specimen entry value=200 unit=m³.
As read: value=55898.815 unit=m³
